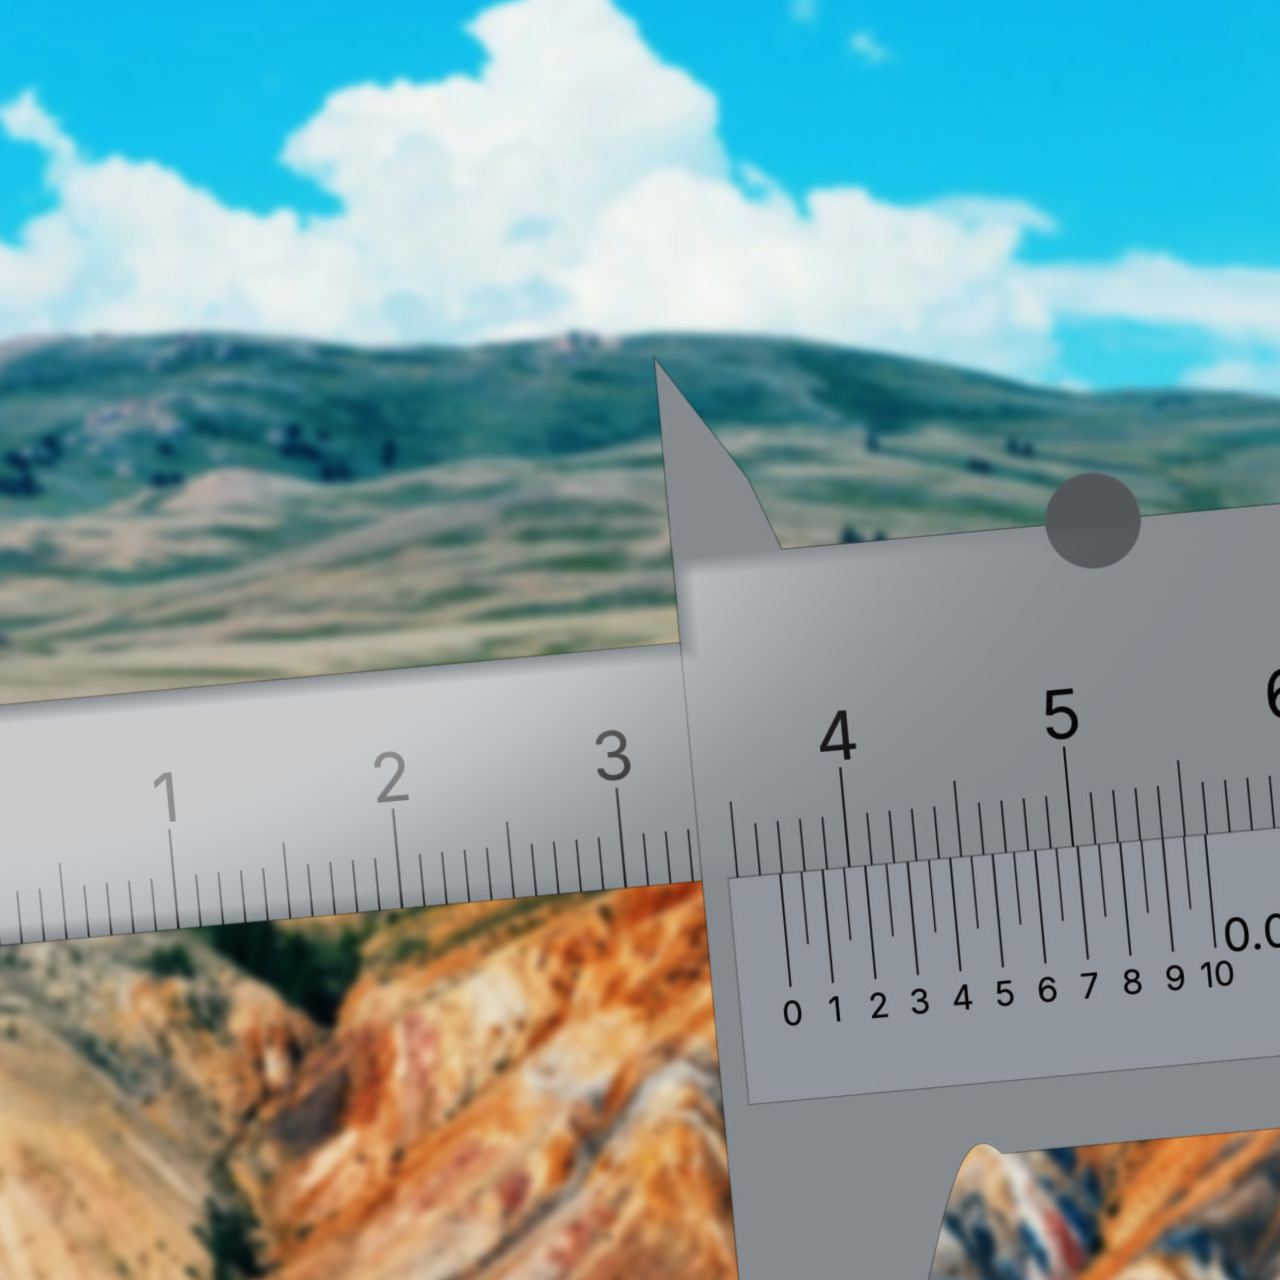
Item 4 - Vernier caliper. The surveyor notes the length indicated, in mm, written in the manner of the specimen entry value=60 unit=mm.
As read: value=36.9 unit=mm
